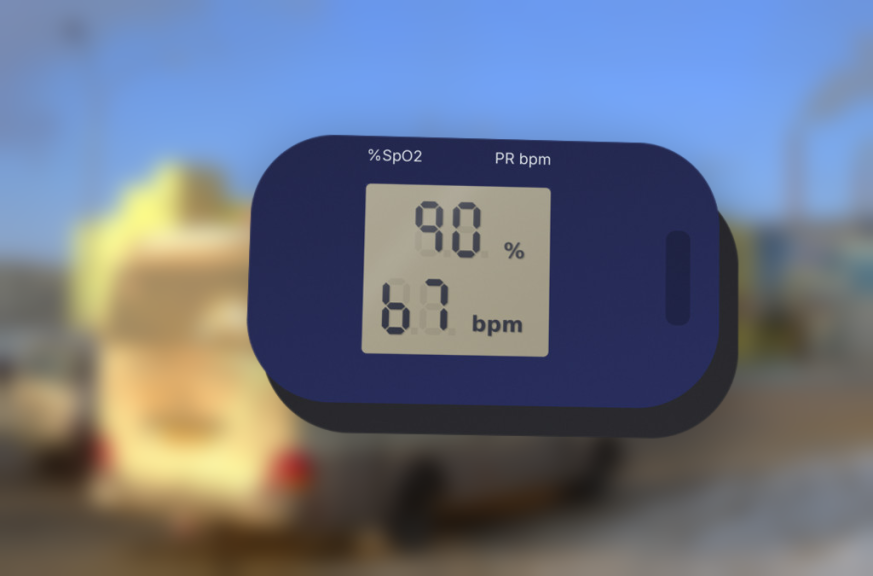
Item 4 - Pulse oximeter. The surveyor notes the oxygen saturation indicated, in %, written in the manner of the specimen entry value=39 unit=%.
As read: value=90 unit=%
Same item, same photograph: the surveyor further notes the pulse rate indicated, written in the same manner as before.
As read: value=67 unit=bpm
